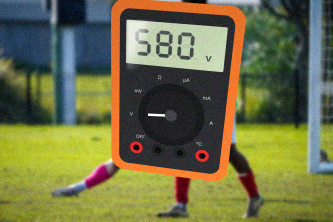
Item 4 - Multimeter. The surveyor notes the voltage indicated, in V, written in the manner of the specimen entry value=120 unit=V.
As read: value=580 unit=V
